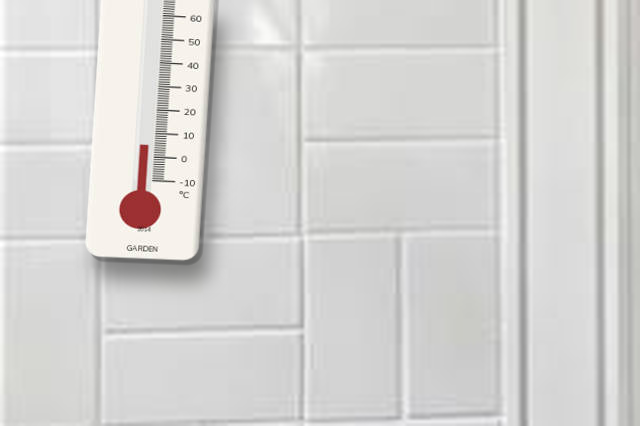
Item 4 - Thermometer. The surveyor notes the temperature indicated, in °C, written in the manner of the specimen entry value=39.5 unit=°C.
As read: value=5 unit=°C
